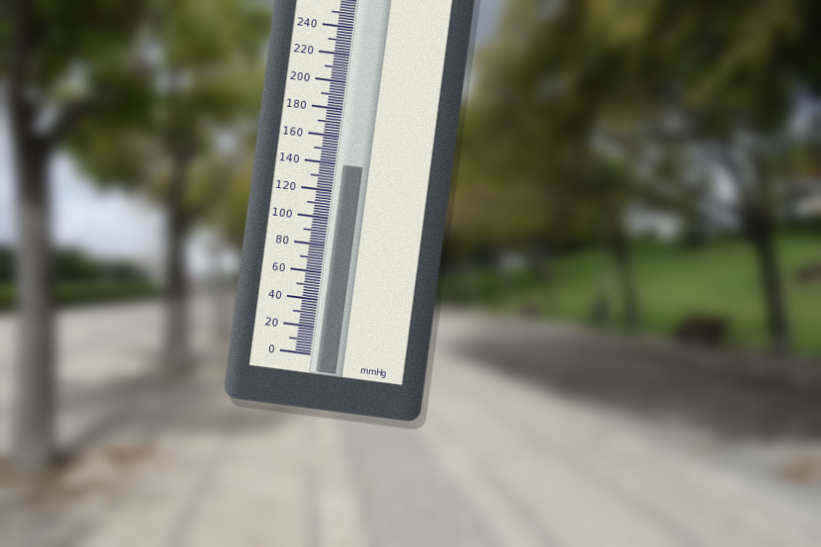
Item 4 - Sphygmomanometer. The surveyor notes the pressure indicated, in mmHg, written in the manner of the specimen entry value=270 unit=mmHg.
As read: value=140 unit=mmHg
